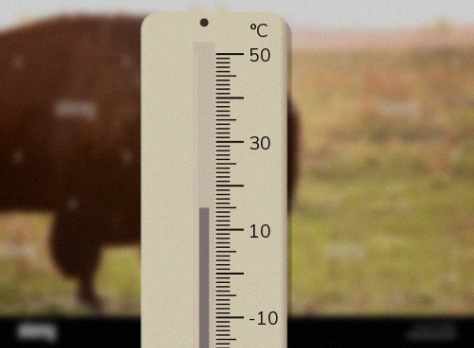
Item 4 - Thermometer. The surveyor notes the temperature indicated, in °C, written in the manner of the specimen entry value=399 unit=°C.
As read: value=15 unit=°C
